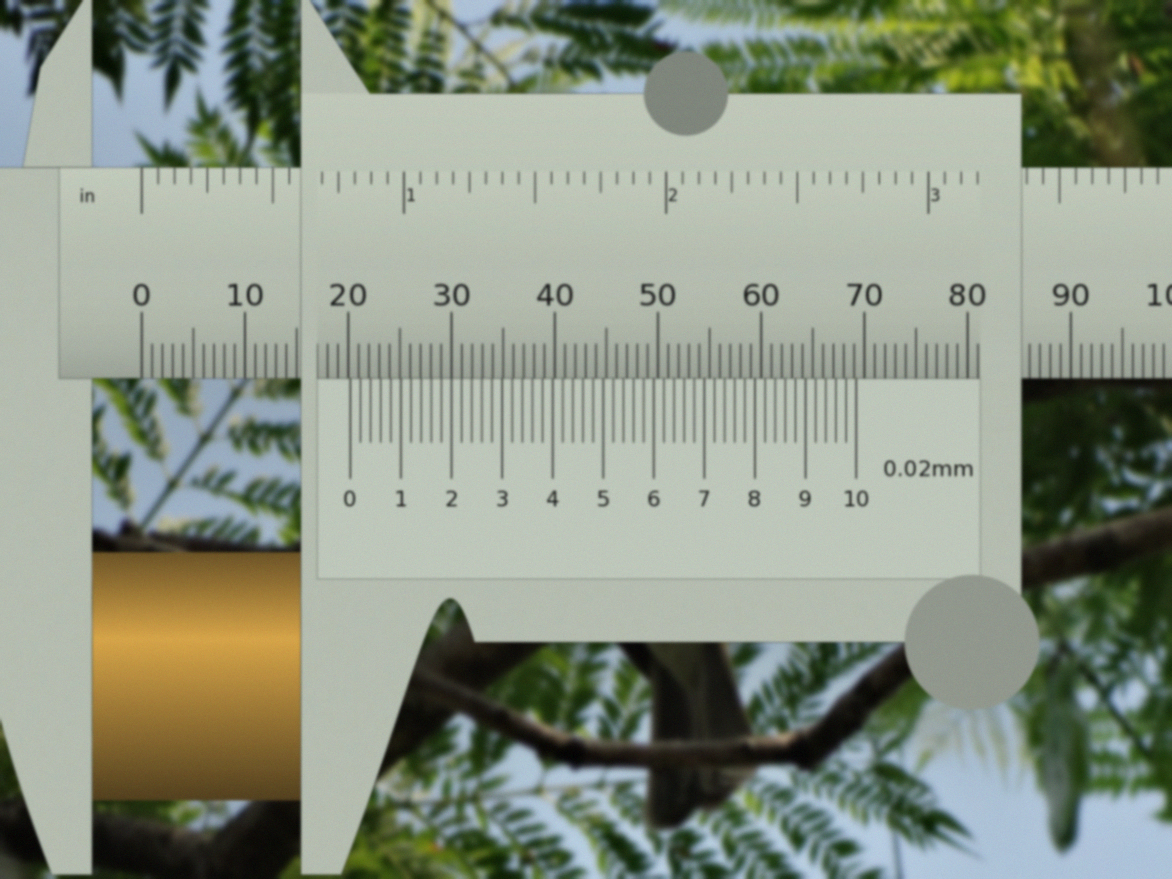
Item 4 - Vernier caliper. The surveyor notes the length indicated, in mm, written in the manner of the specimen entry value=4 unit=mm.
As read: value=20.2 unit=mm
